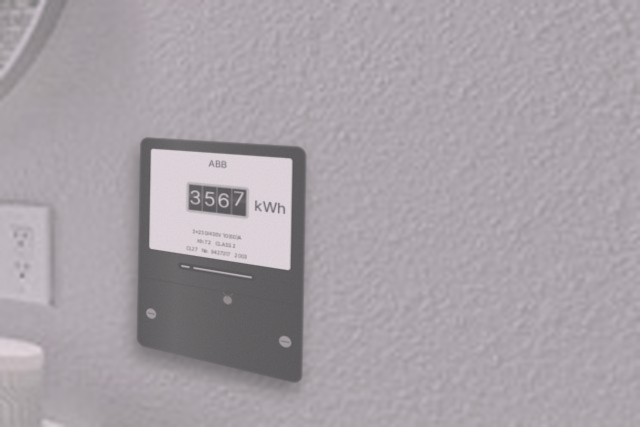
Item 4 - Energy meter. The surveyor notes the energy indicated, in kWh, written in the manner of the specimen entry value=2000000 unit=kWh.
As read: value=3567 unit=kWh
